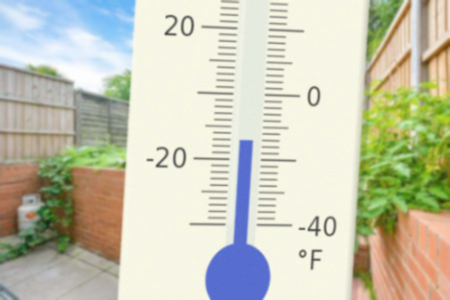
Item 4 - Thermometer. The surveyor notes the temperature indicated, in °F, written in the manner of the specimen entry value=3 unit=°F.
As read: value=-14 unit=°F
